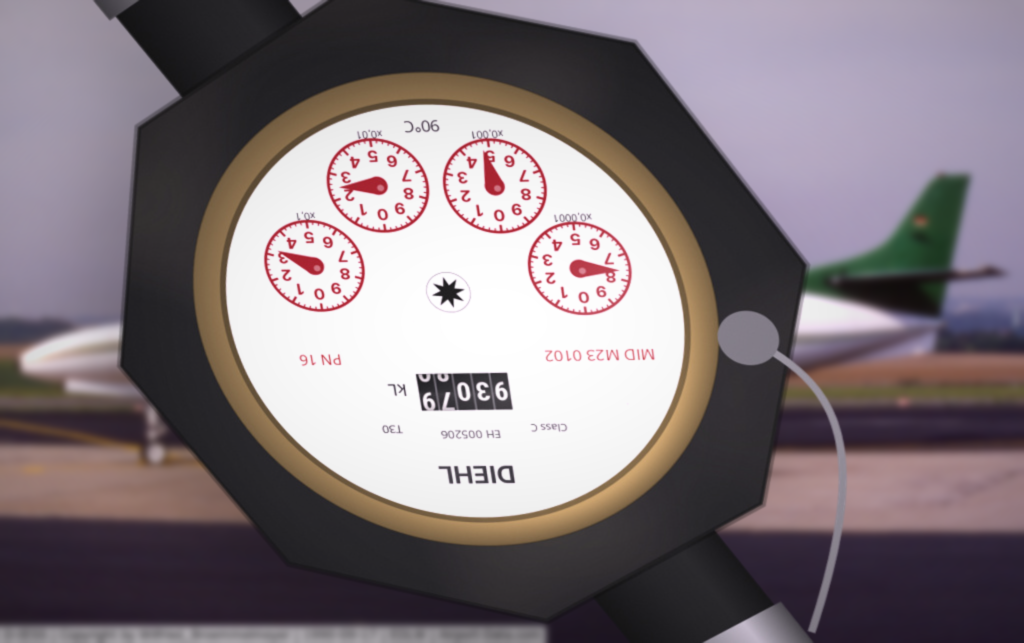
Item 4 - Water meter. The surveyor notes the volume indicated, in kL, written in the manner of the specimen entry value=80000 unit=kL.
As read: value=93079.3247 unit=kL
